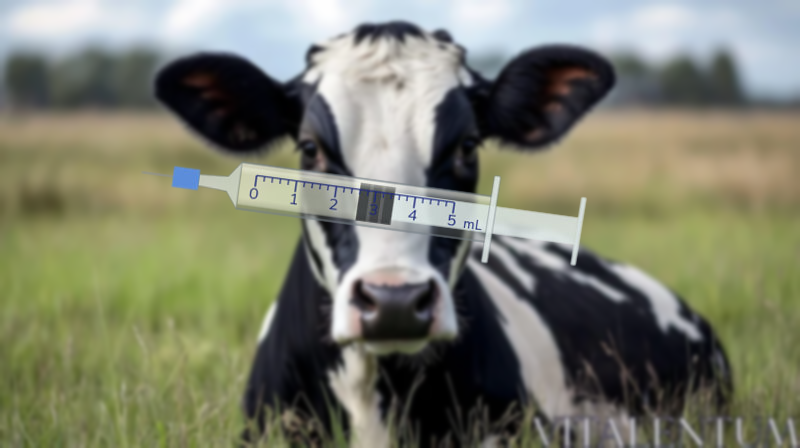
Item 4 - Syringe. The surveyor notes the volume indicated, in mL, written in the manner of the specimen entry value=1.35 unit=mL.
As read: value=2.6 unit=mL
